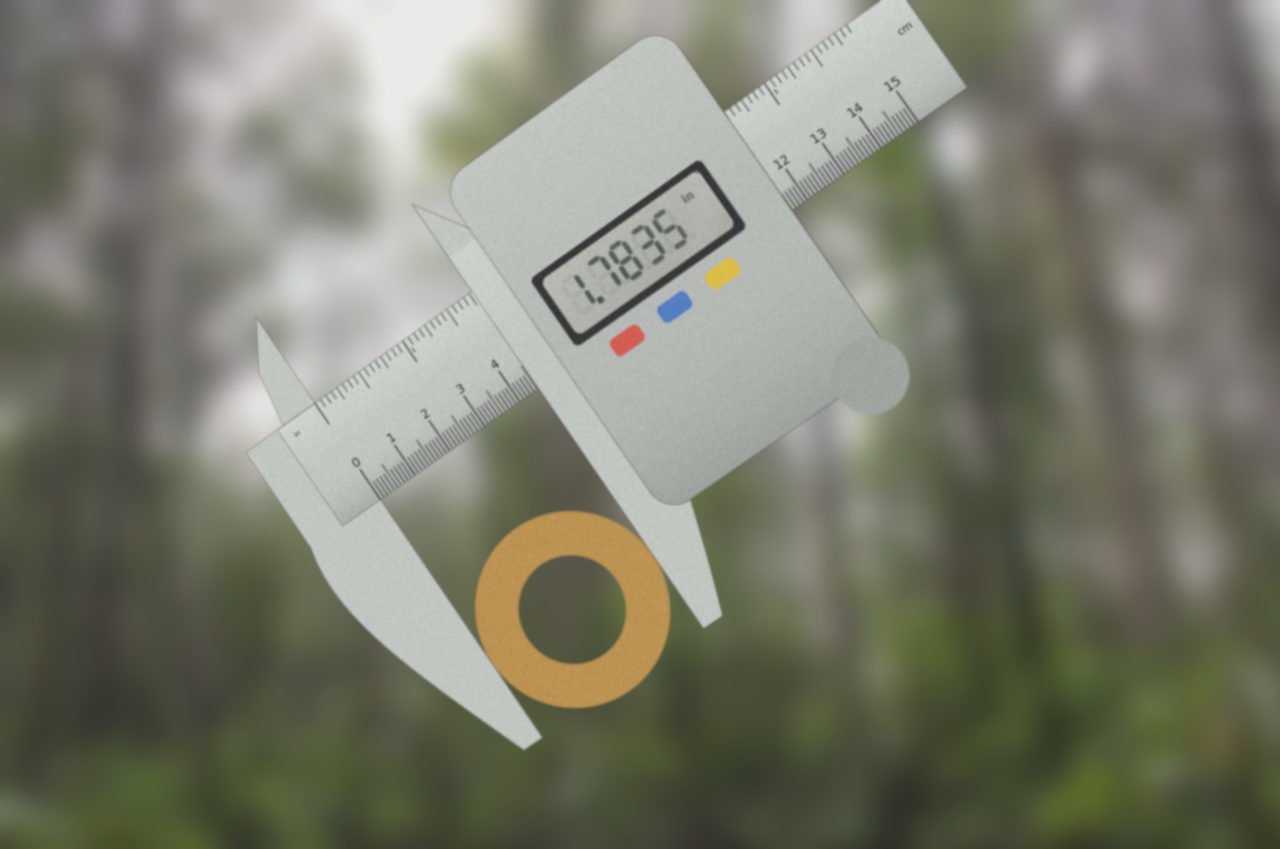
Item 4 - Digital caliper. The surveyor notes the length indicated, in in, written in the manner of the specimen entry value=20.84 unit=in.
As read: value=1.7835 unit=in
